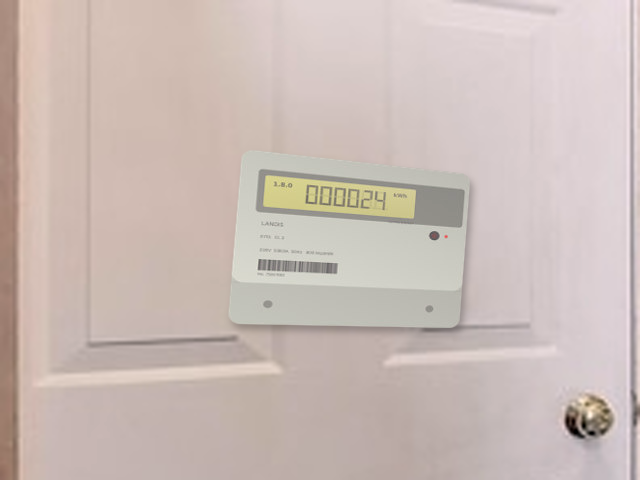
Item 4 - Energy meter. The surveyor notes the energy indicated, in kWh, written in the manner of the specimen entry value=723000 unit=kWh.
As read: value=24 unit=kWh
